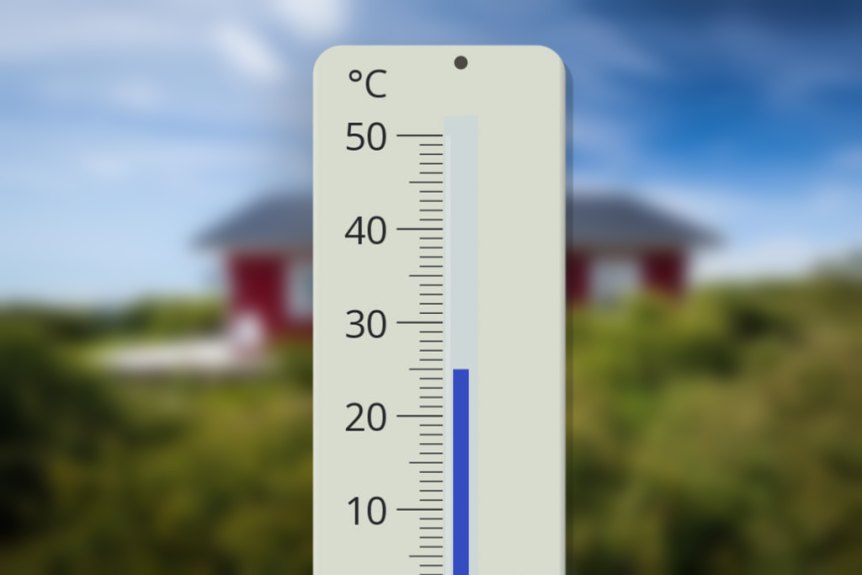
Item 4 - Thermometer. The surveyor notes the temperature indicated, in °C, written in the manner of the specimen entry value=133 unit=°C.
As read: value=25 unit=°C
